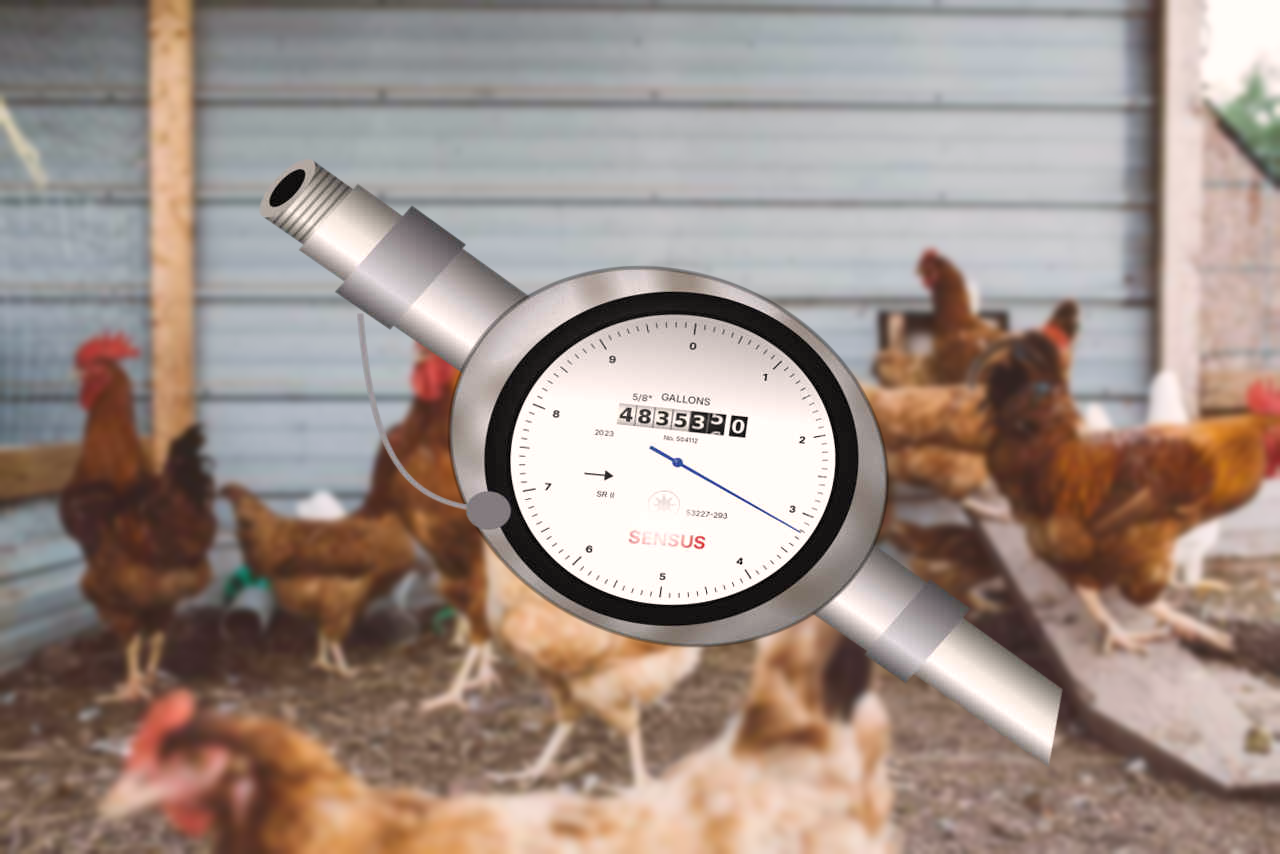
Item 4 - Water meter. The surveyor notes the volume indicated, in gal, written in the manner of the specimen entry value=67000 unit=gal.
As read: value=4835353.2 unit=gal
